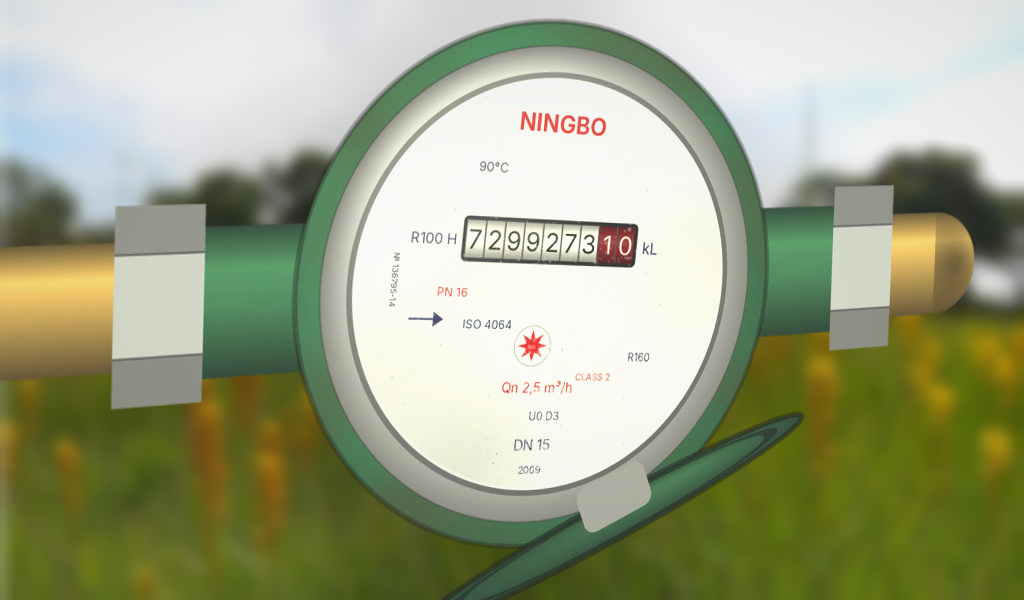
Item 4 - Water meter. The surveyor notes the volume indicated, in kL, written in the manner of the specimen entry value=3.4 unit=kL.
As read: value=7299273.10 unit=kL
